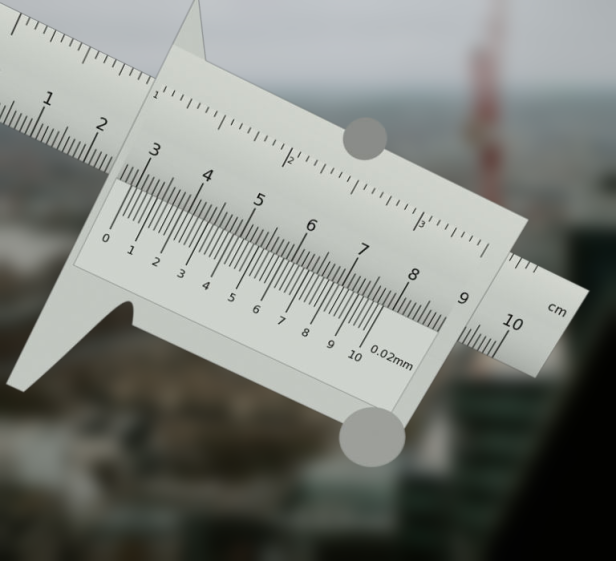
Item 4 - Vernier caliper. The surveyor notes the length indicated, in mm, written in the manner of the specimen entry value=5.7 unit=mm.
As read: value=29.2 unit=mm
